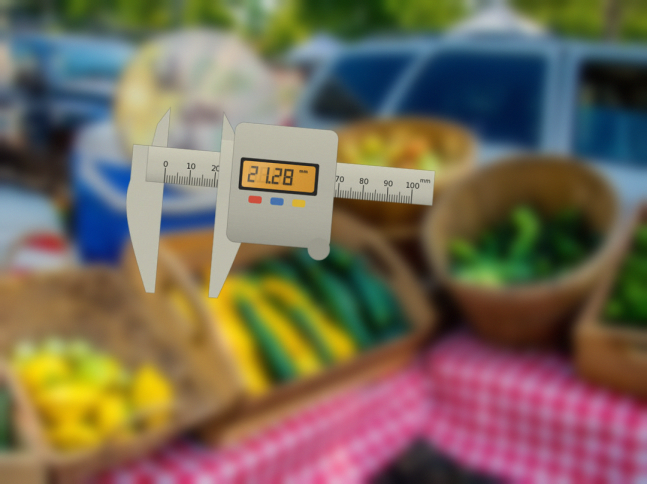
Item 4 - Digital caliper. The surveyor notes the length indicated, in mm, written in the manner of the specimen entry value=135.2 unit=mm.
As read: value=21.28 unit=mm
